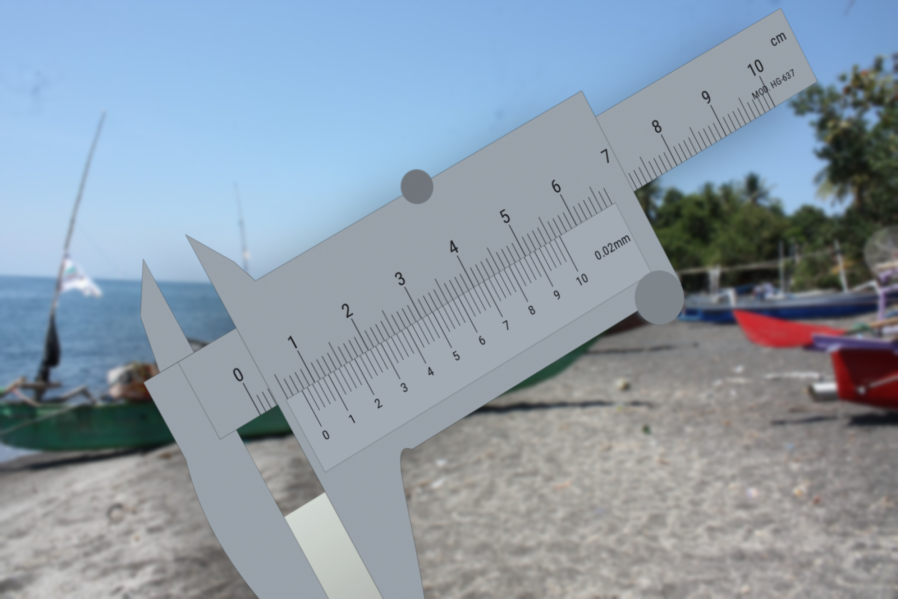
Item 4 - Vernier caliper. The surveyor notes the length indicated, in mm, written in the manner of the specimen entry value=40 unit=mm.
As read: value=7.6 unit=mm
